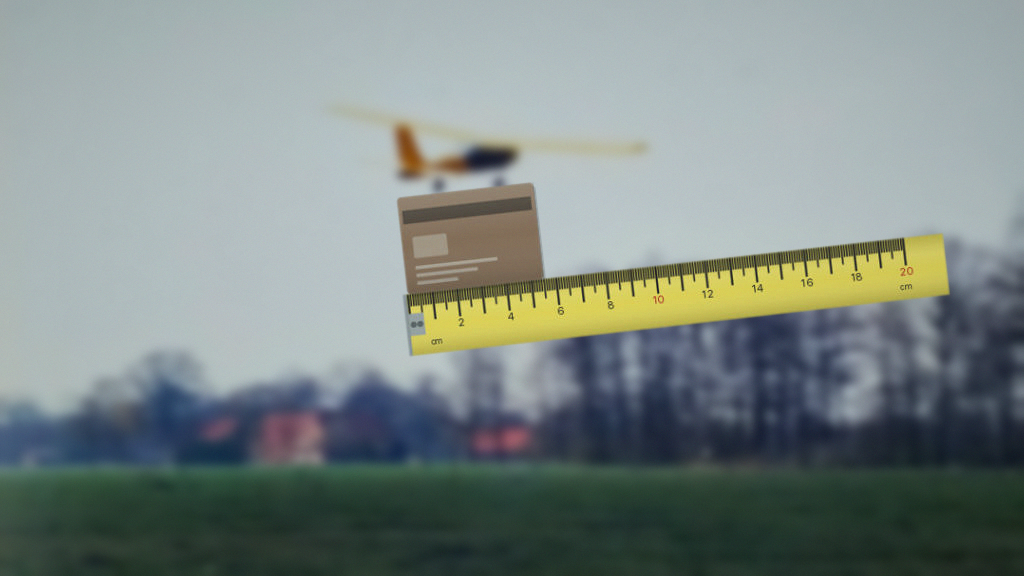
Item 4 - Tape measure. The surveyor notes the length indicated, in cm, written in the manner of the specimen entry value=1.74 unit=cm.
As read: value=5.5 unit=cm
